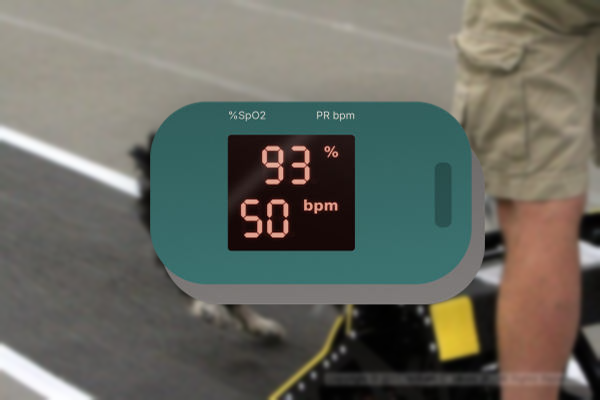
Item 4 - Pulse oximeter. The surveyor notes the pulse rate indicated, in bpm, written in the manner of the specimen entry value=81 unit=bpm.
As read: value=50 unit=bpm
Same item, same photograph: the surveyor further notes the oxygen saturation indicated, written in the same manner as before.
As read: value=93 unit=%
